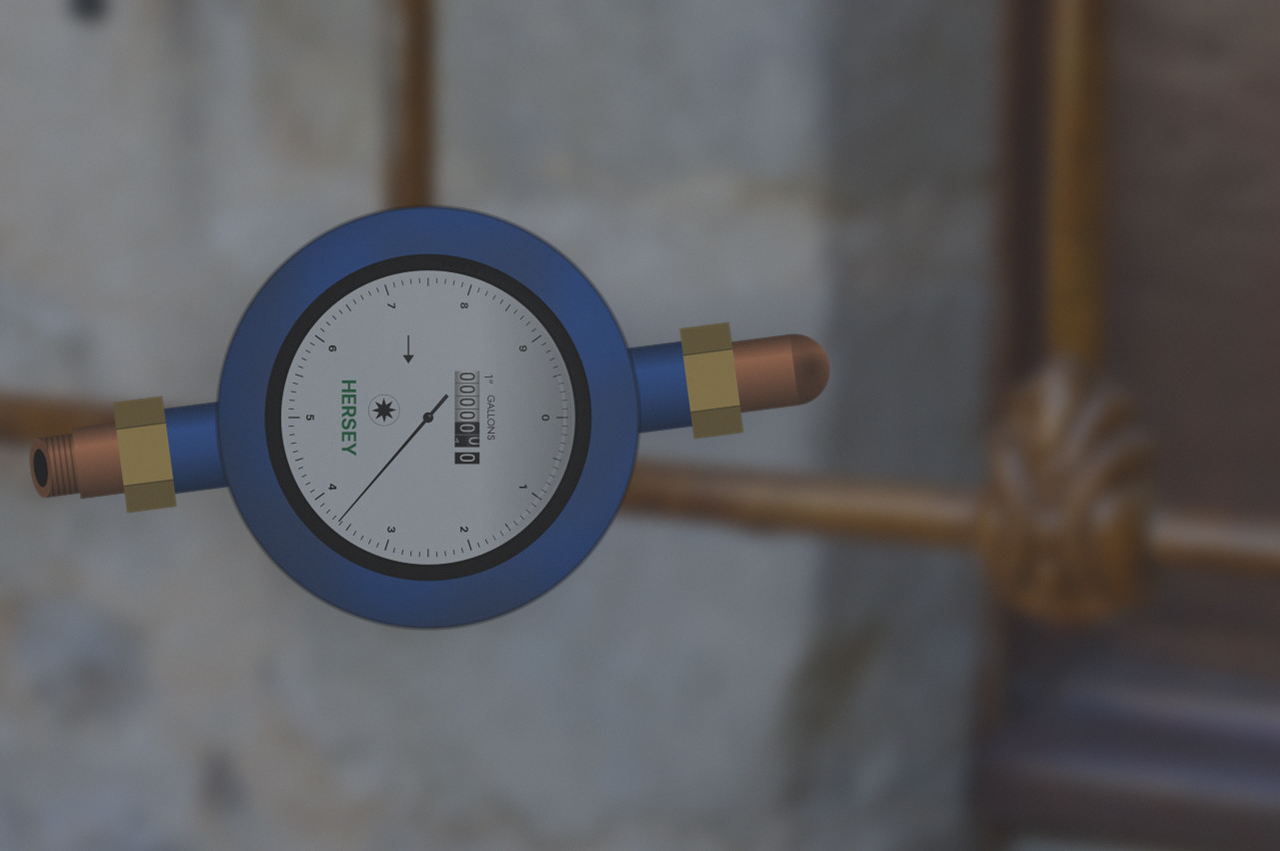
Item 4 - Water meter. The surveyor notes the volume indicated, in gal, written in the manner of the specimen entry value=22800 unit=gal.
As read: value=3.6 unit=gal
